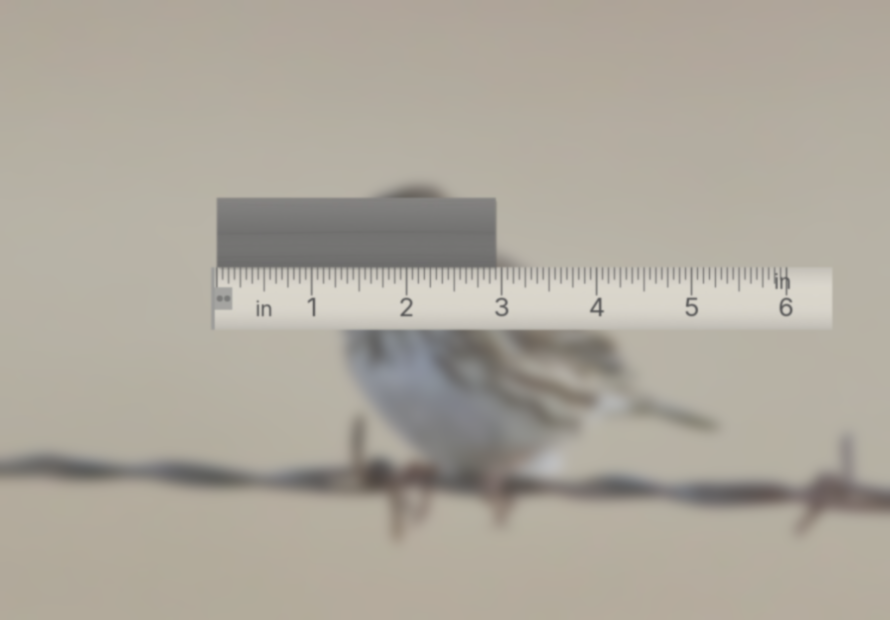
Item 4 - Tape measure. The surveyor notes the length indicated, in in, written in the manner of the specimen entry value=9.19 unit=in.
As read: value=2.9375 unit=in
